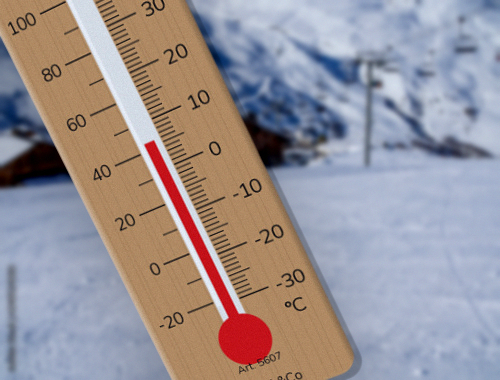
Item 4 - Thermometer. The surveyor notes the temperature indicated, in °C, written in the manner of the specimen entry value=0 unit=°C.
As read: value=6 unit=°C
